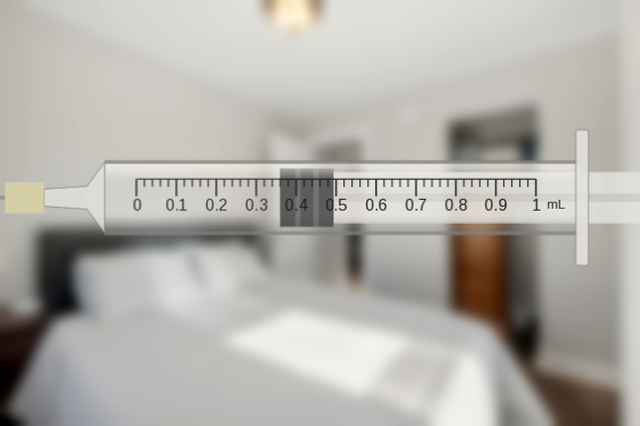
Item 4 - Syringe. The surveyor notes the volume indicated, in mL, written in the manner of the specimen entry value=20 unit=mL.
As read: value=0.36 unit=mL
